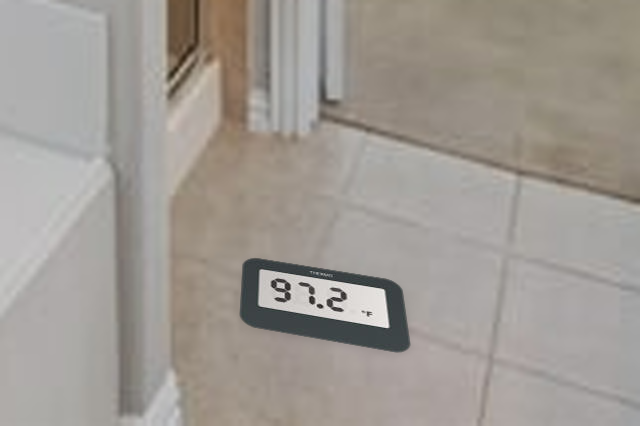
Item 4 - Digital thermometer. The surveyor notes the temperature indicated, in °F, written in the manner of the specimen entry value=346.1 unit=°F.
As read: value=97.2 unit=°F
